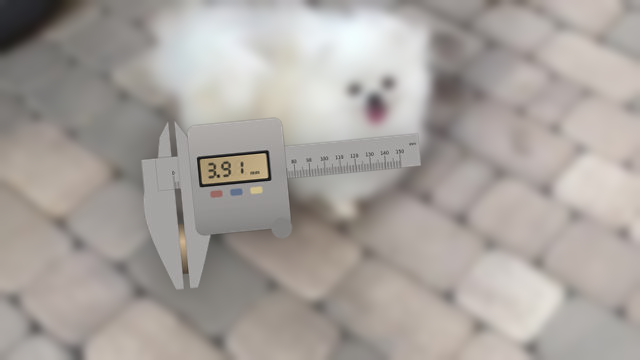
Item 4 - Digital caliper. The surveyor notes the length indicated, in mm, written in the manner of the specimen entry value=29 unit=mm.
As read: value=3.91 unit=mm
